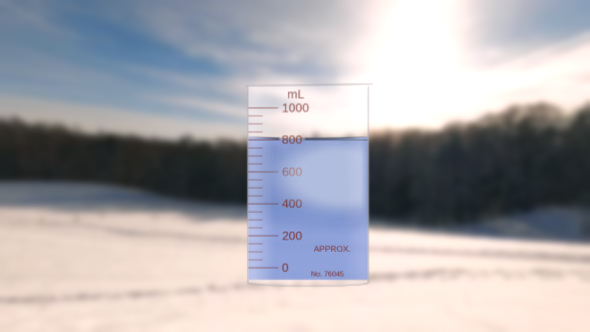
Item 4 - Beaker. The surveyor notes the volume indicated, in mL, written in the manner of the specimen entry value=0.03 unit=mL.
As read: value=800 unit=mL
